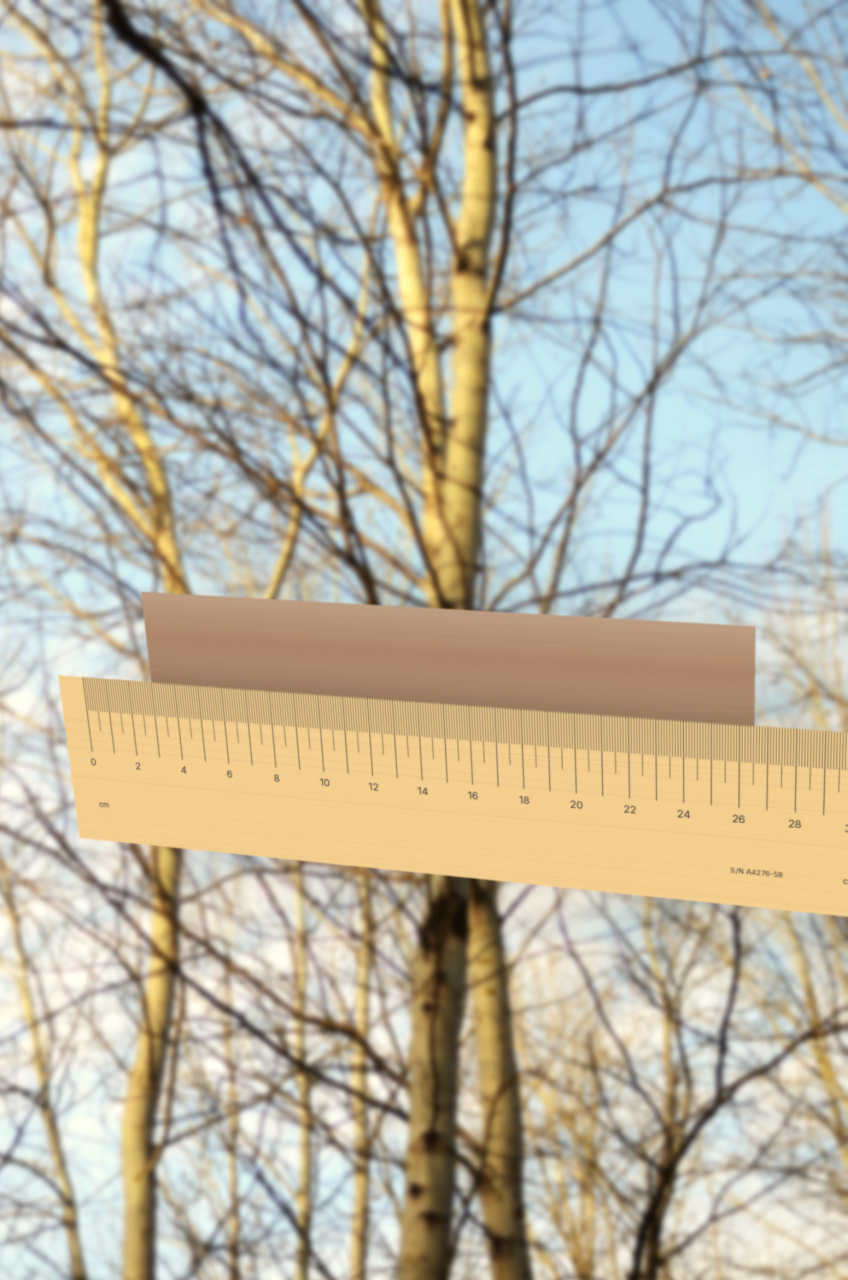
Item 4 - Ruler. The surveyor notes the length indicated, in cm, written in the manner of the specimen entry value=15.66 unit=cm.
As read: value=23.5 unit=cm
